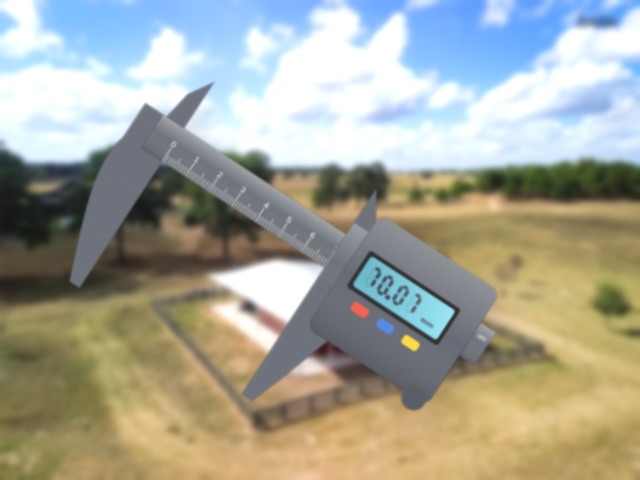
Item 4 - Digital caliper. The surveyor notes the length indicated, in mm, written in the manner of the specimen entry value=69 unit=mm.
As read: value=70.07 unit=mm
